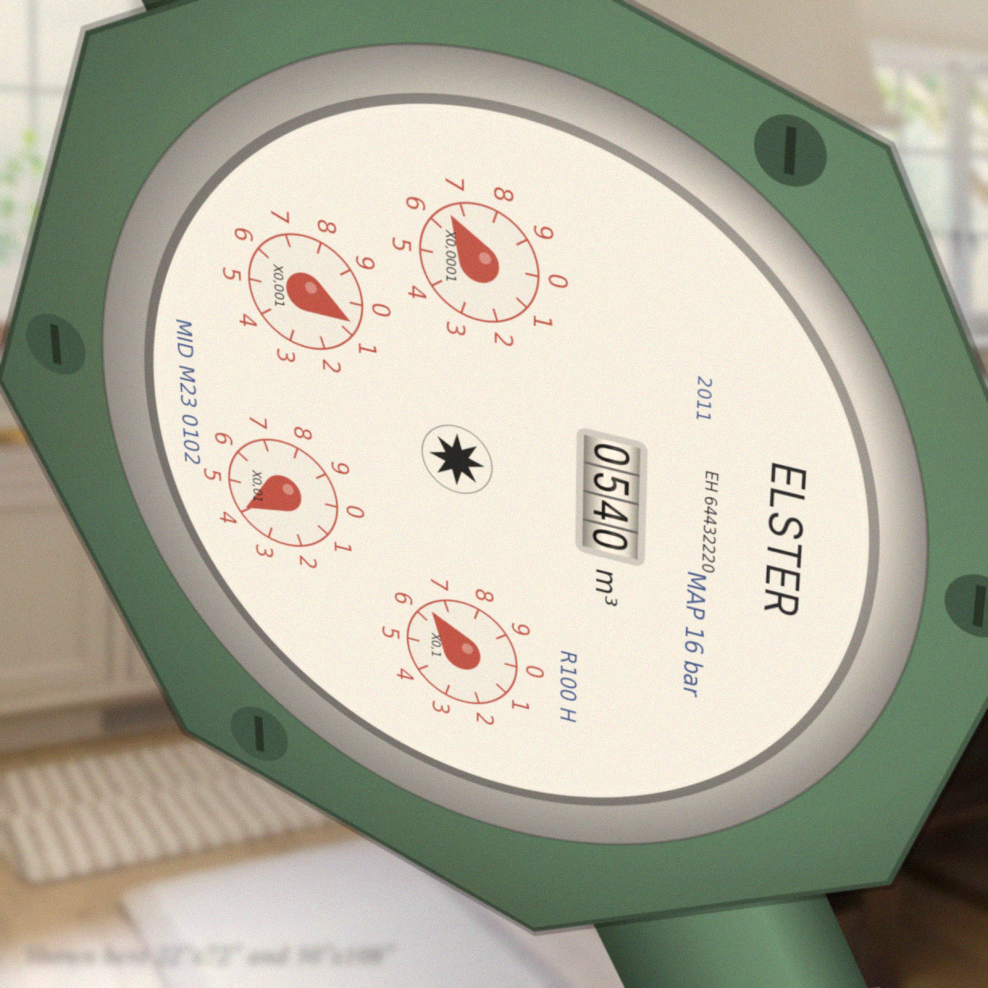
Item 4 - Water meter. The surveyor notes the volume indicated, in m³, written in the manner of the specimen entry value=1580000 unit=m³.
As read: value=540.6406 unit=m³
